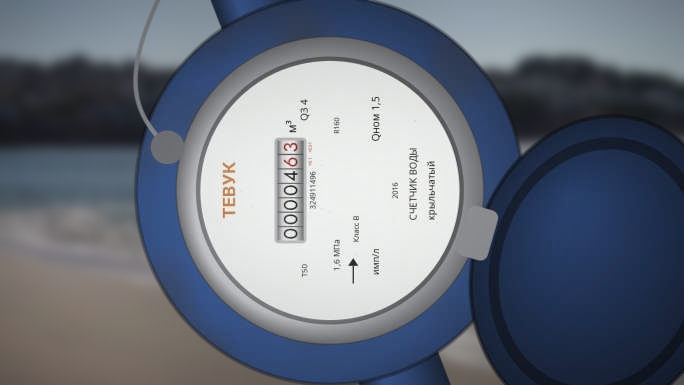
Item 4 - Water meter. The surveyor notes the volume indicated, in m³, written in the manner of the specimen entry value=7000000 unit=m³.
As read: value=4.63 unit=m³
